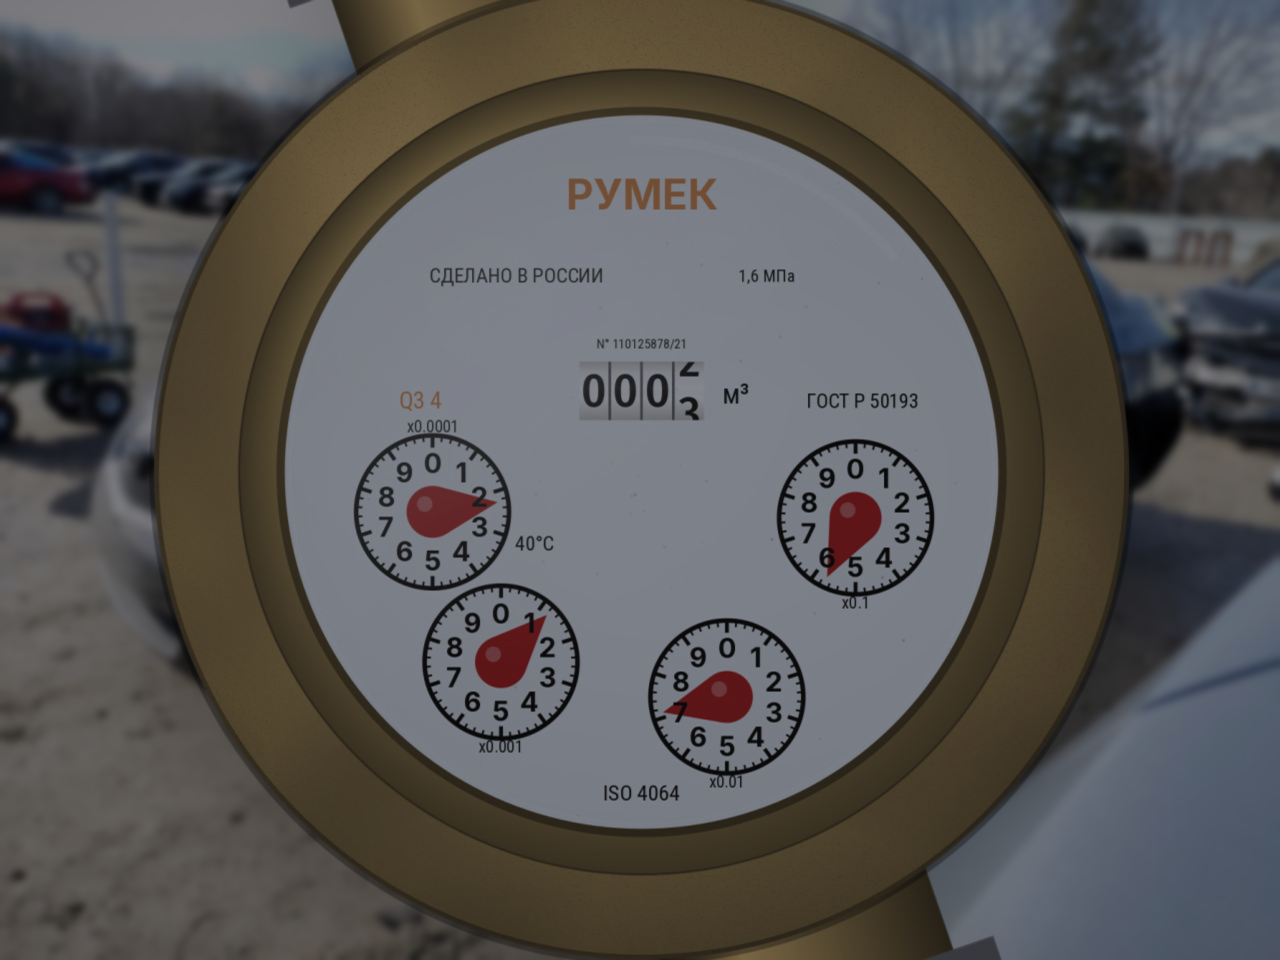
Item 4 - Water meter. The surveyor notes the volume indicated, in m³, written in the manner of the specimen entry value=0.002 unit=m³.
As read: value=2.5712 unit=m³
